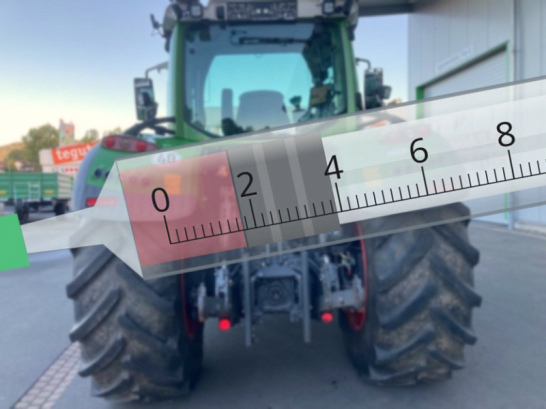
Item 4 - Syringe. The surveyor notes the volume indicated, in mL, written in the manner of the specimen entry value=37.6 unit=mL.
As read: value=1.7 unit=mL
